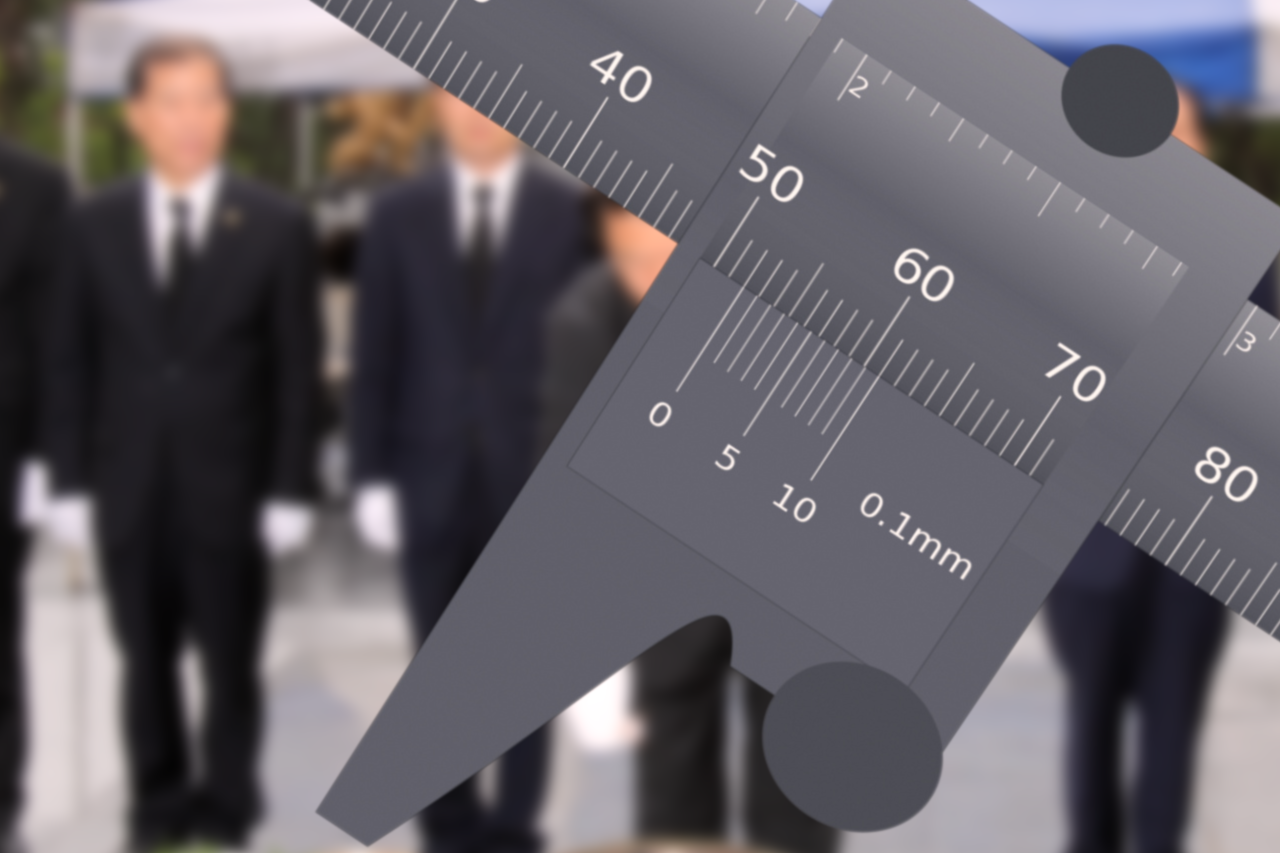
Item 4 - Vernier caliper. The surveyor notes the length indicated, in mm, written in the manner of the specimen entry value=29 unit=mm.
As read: value=52.0 unit=mm
